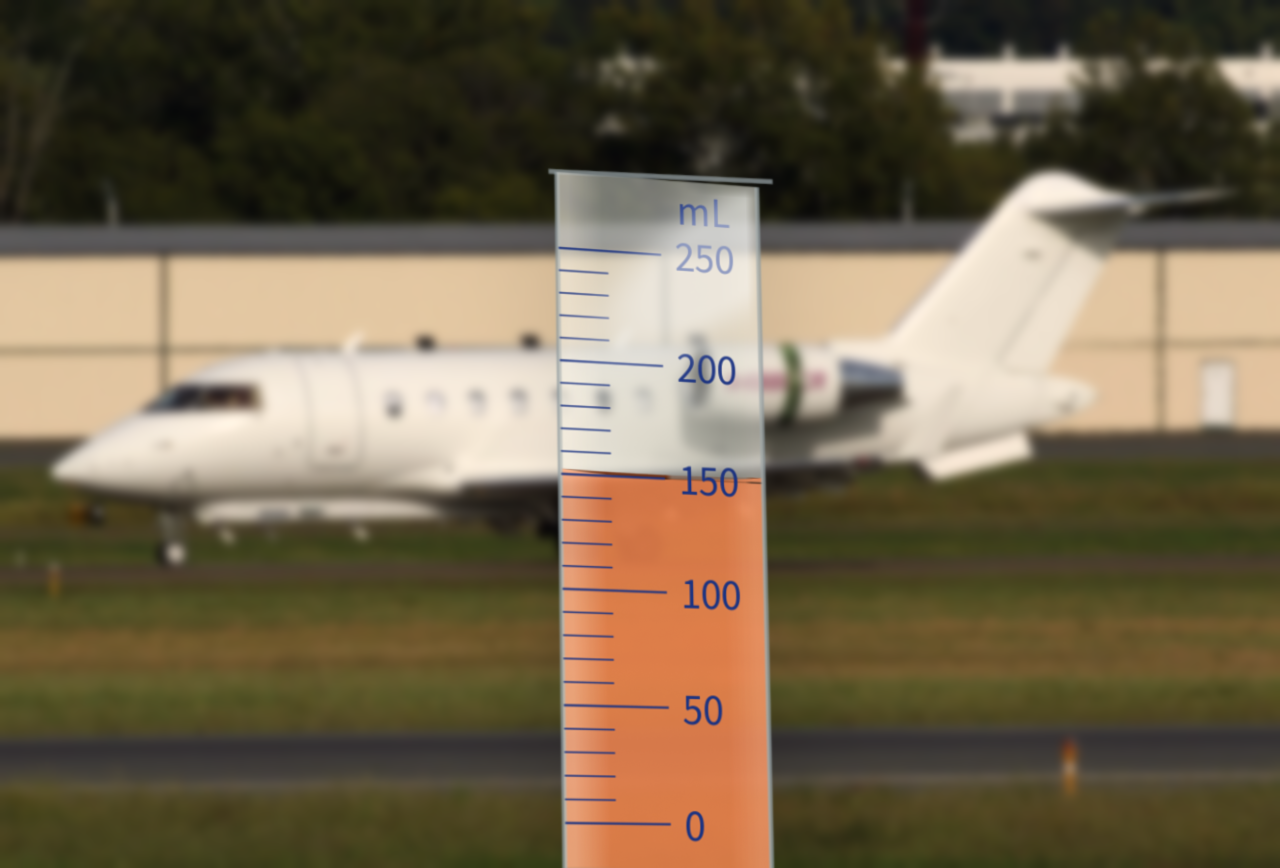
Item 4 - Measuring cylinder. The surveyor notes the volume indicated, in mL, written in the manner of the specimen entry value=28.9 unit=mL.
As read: value=150 unit=mL
